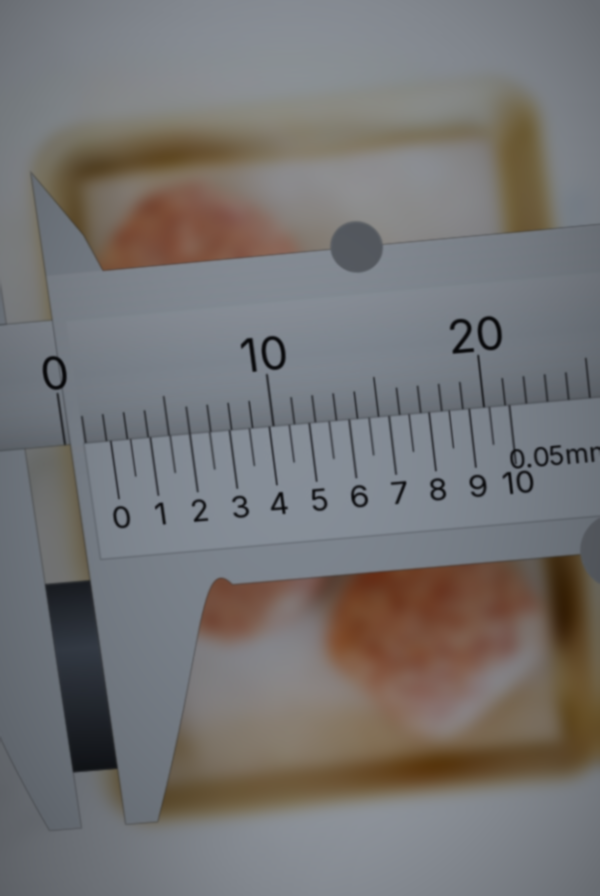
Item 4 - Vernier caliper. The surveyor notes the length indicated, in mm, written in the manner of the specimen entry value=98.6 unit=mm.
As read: value=2.2 unit=mm
